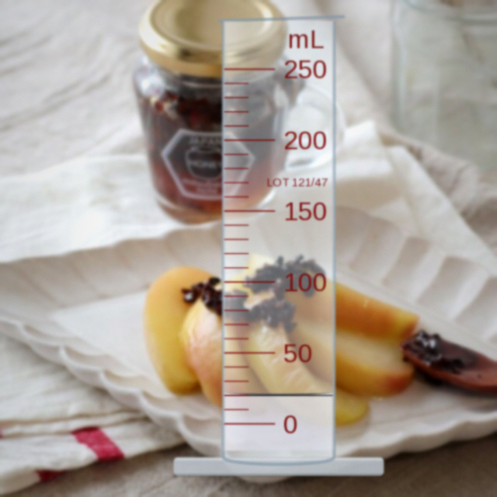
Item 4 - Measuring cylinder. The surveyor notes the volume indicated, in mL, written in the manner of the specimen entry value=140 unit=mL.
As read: value=20 unit=mL
